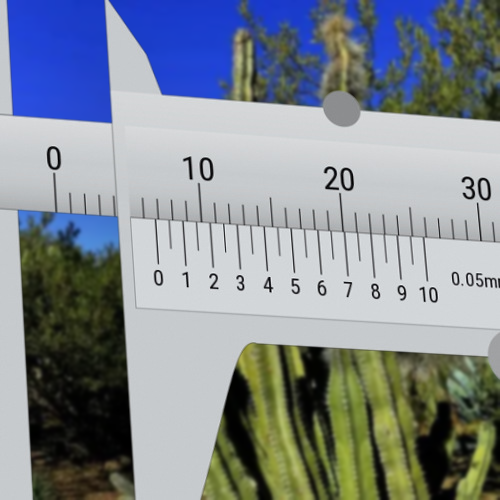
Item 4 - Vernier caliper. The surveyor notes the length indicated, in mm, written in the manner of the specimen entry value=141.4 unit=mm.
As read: value=6.8 unit=mm
